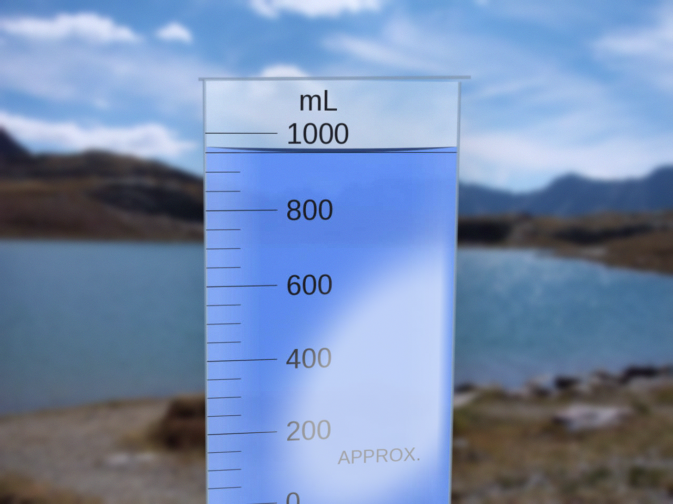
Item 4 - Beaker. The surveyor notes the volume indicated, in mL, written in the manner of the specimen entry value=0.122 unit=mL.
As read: value=950 unit=mL
